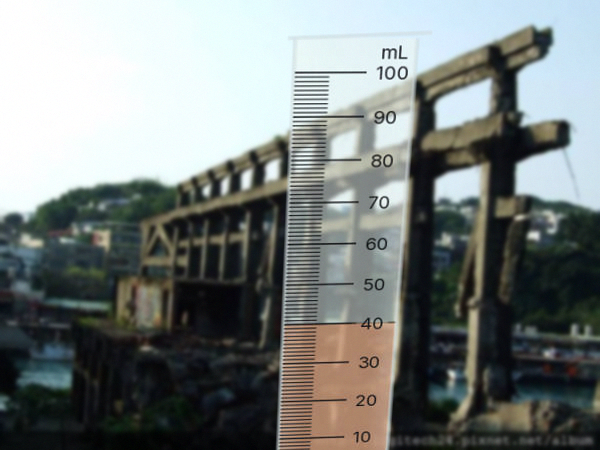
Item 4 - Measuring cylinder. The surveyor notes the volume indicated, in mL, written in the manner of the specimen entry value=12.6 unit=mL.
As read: value=40 unit=mL
